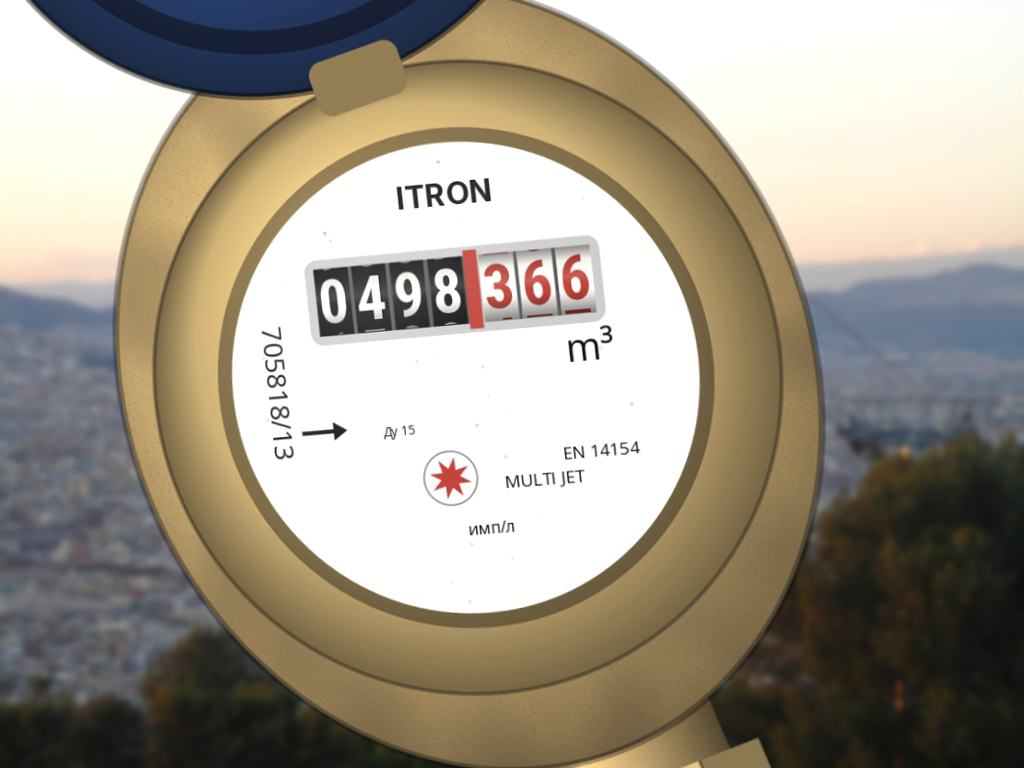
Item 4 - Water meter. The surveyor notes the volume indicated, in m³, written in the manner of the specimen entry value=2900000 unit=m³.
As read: value=498.366 unit=m³
